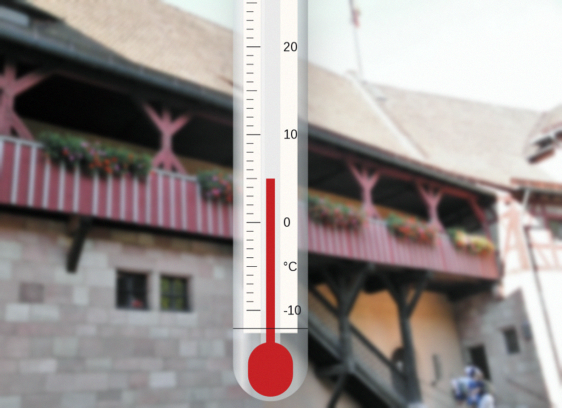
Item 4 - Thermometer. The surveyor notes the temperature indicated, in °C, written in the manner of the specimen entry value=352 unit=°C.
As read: value=5 unit=°C
